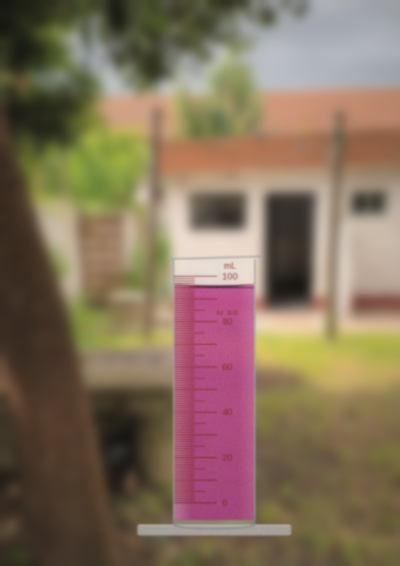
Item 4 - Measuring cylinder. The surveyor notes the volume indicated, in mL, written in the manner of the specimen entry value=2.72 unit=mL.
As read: value=95 unit=mL
